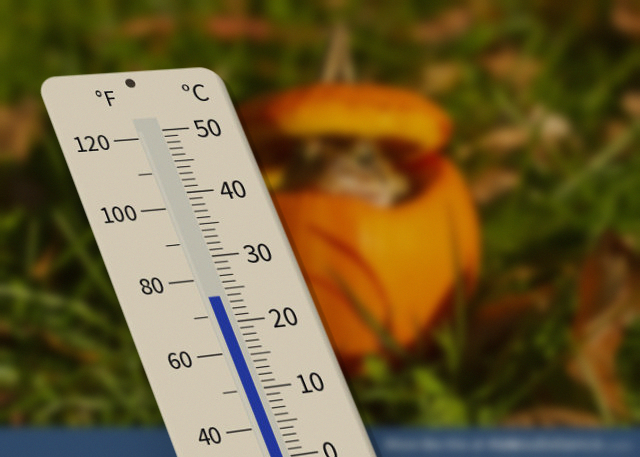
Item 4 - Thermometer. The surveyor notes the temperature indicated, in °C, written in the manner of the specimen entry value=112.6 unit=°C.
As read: value=24 unit=°C
